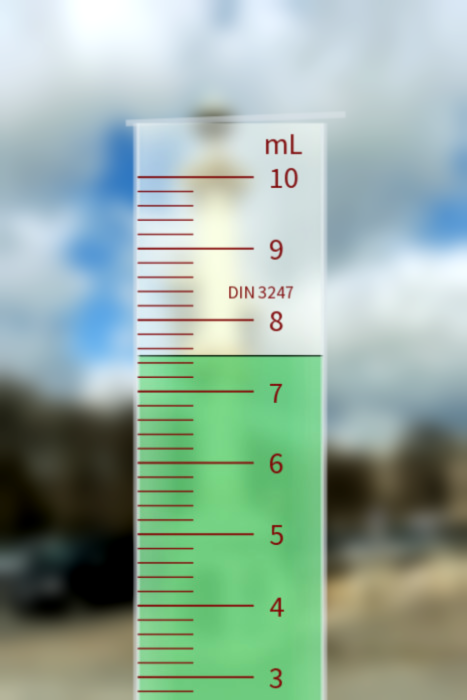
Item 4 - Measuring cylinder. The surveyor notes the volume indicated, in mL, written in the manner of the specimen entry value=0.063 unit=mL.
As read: value=7.5 unit=mL
